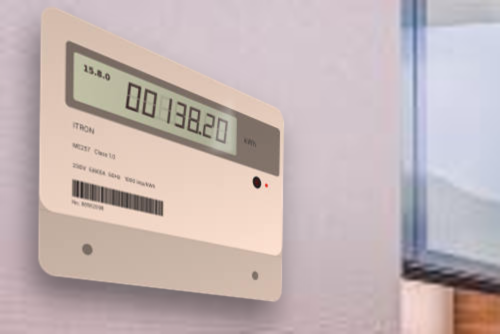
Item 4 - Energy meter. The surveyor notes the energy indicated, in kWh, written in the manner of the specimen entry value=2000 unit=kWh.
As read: value=138.20 unit=kWh
